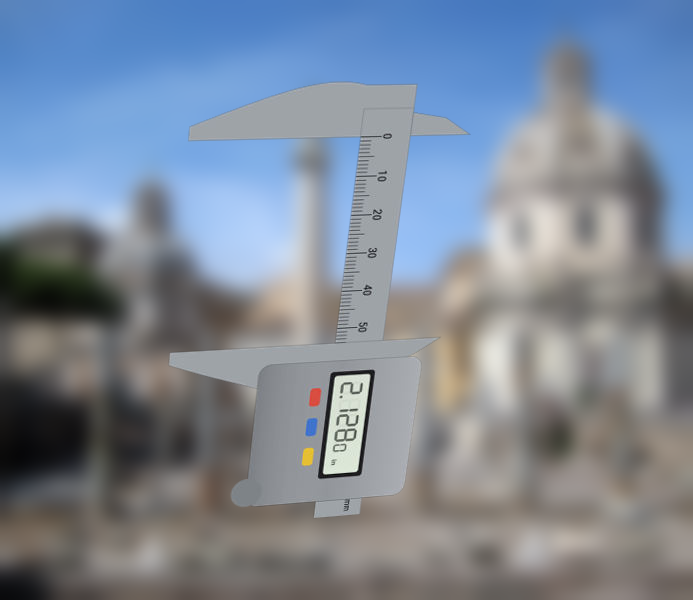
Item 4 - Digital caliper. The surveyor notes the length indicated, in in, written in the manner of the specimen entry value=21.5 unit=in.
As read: value=2.1280 unit=in
